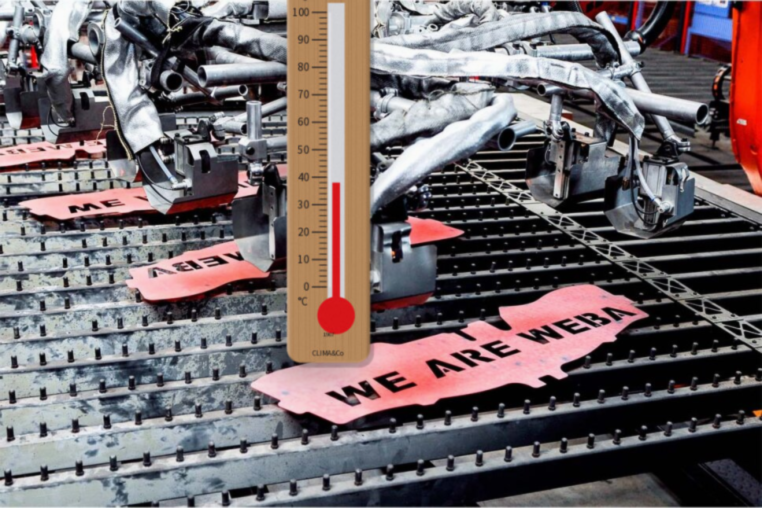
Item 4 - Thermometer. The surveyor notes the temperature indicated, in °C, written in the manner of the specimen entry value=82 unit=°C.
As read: value=38 unit=°C
